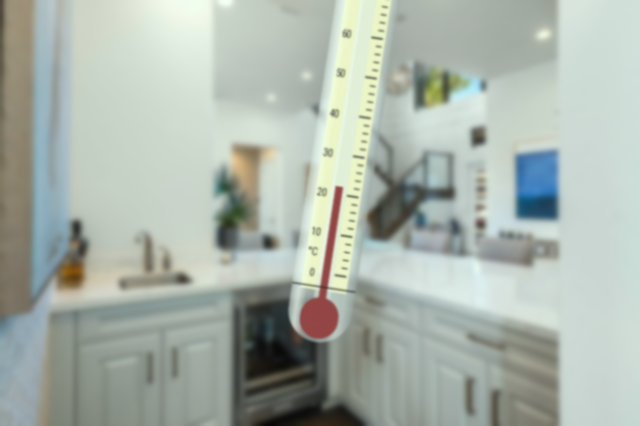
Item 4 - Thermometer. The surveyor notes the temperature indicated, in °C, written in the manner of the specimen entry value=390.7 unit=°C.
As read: value=22 unit=°C
